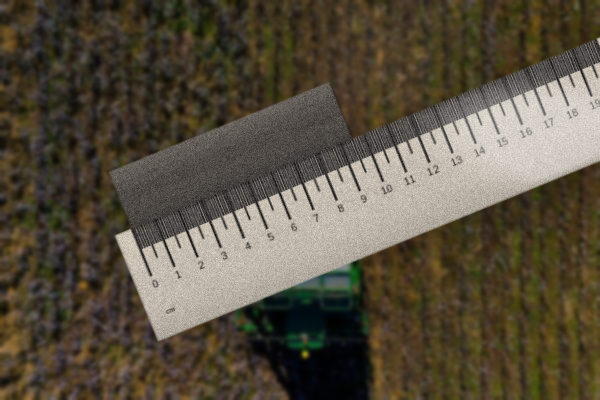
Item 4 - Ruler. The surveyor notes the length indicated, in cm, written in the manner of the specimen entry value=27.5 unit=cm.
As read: value=9.5 unit=cm
